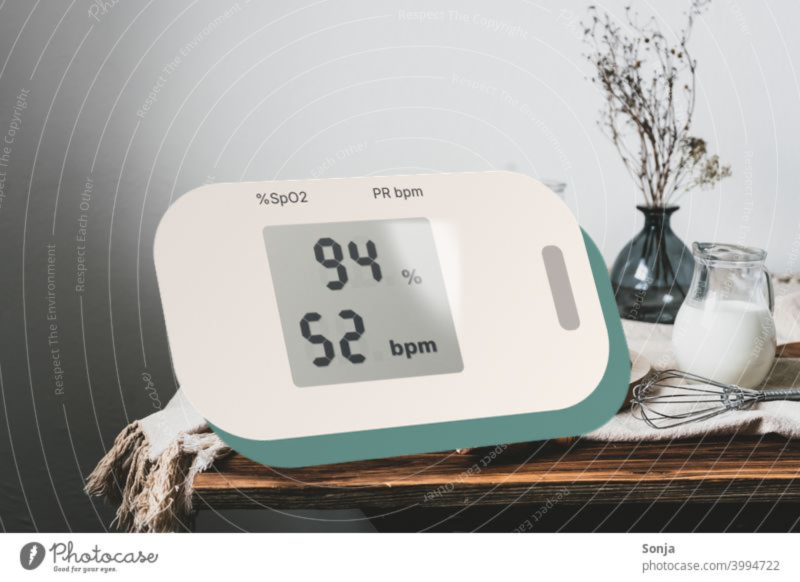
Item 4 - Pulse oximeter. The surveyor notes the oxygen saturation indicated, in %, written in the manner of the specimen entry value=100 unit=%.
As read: value=94 unit=%
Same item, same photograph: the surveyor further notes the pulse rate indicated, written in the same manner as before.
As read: value=52 unit=bpm
